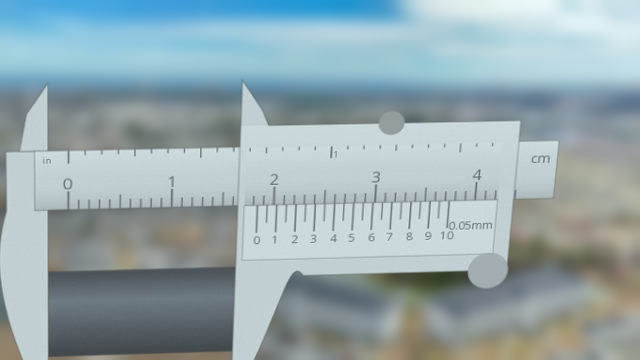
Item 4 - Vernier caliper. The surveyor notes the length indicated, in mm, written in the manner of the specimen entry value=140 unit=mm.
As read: value=18.4 unit=mm
